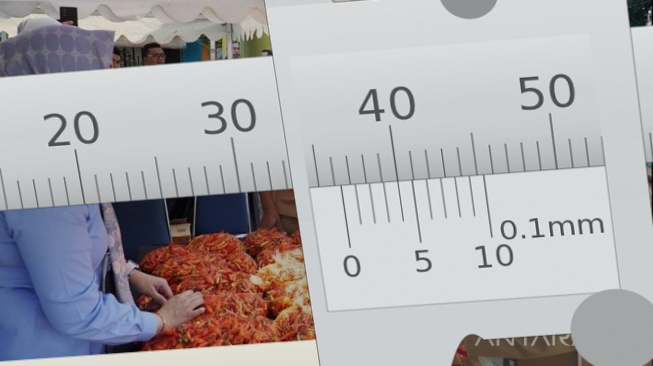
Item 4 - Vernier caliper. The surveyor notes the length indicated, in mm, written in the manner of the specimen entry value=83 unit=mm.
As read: value=36.4 unit=mm
